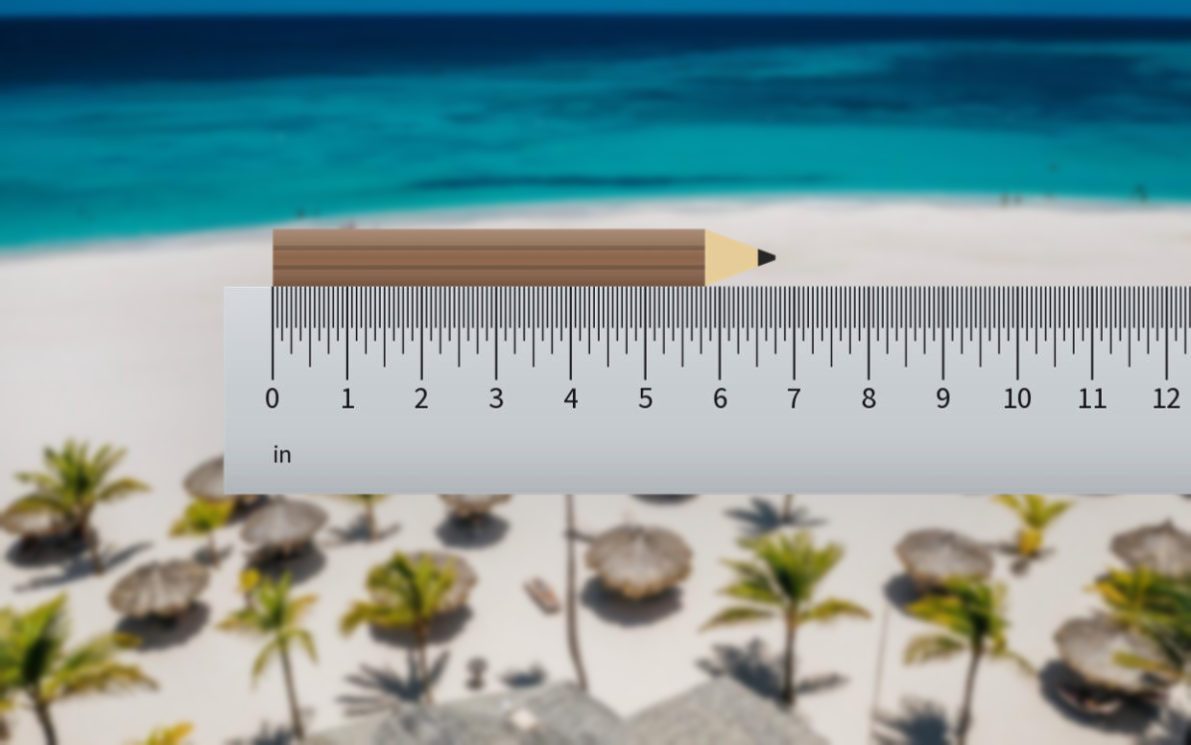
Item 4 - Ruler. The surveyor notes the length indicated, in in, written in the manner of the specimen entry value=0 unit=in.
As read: value=6.75 unit=in
